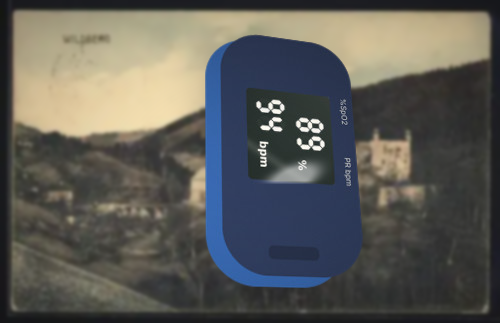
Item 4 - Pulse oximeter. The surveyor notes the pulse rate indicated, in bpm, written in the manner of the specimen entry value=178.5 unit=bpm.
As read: value=94 unit=bpm
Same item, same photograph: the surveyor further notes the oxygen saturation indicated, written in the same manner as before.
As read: value=89 unit=%
